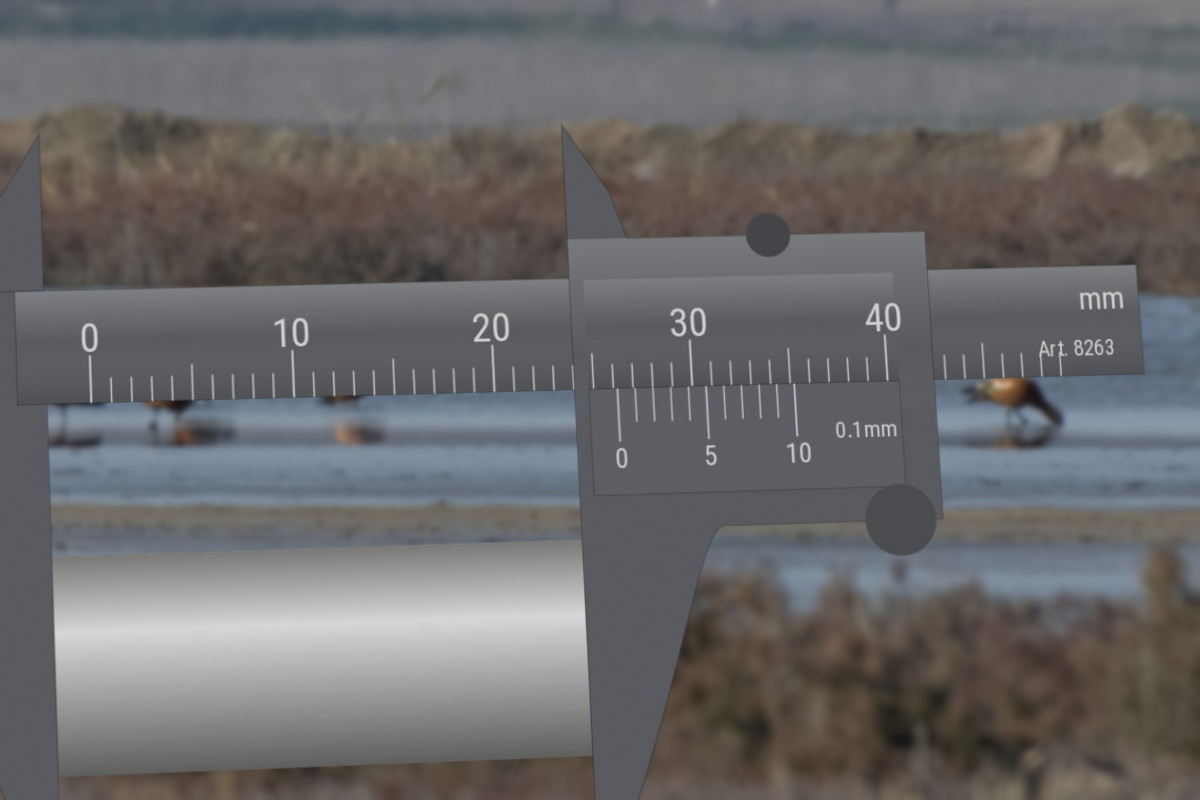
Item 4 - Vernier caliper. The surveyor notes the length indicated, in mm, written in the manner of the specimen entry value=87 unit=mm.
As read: value=26.2 unit=mm
